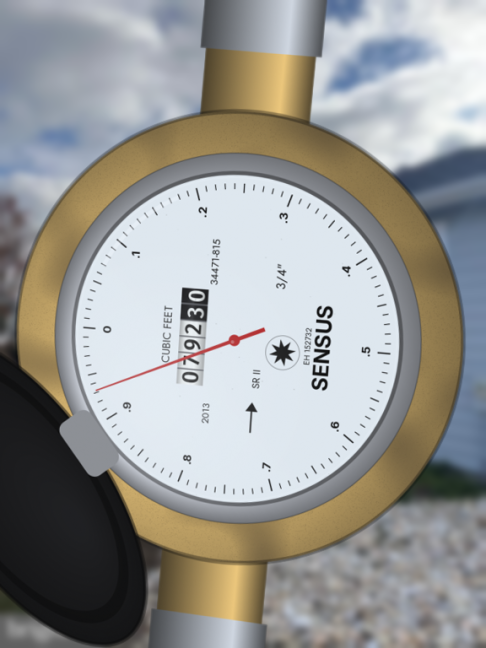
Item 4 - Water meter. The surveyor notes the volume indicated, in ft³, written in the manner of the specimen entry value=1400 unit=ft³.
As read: value=79229.93 unit=ft³
